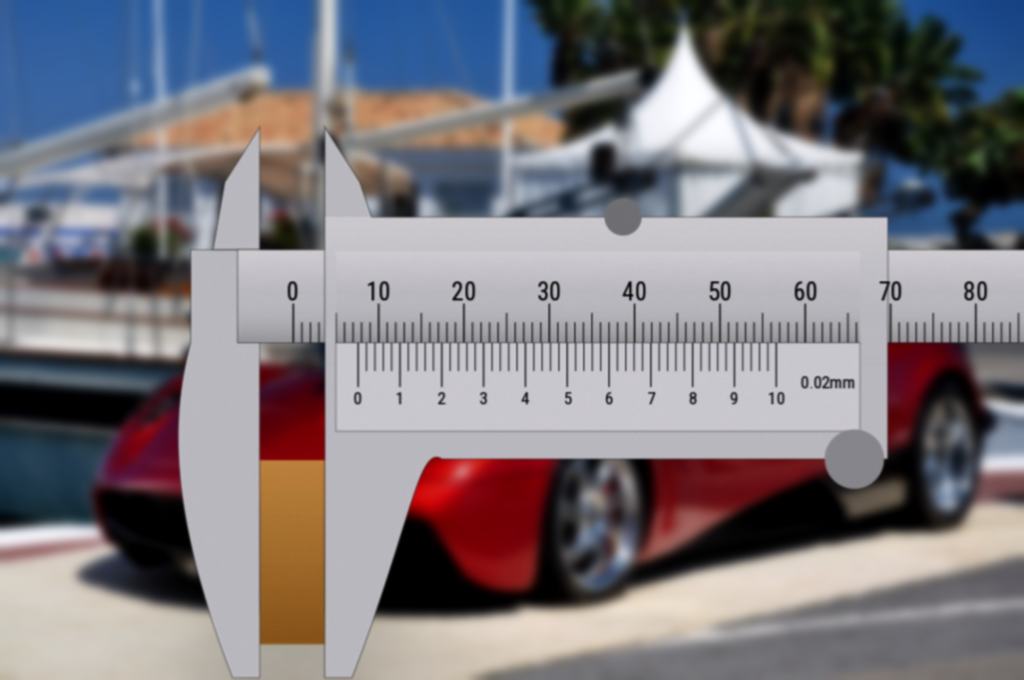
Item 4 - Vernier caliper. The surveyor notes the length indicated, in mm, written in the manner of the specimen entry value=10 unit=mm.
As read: value=7.6 unit=mm
